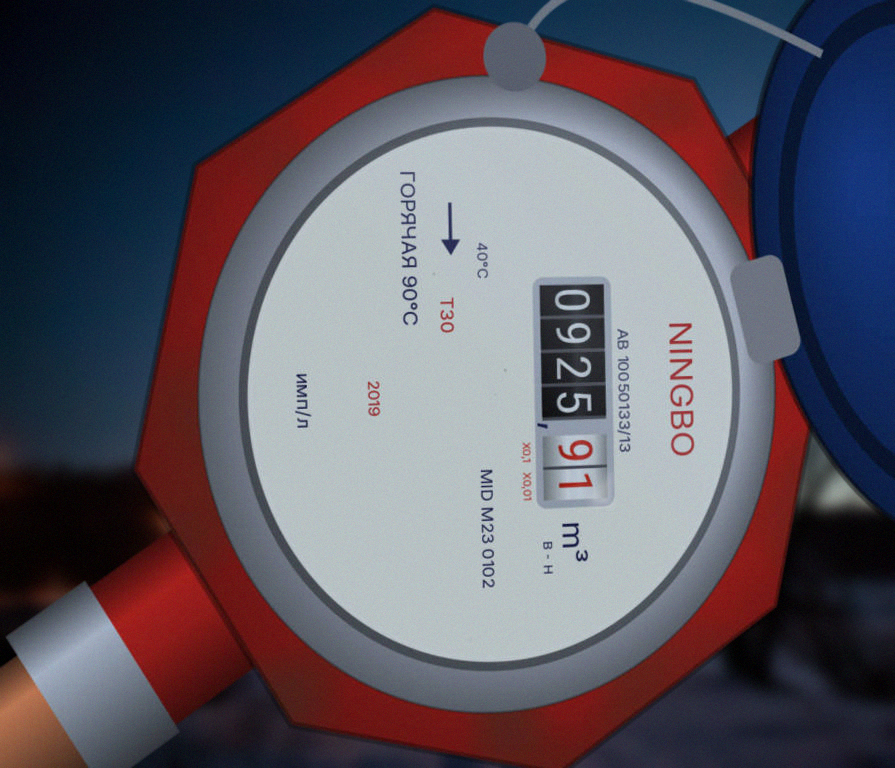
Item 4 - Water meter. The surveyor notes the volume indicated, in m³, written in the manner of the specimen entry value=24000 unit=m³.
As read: value=925.91 unit=m³
